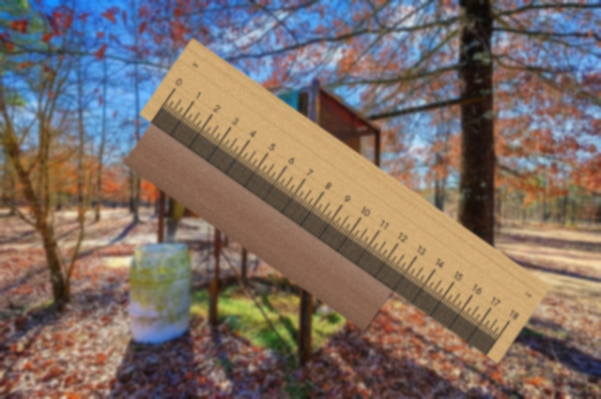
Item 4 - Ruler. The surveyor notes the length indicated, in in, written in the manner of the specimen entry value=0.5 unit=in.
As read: value=13 unit=in
